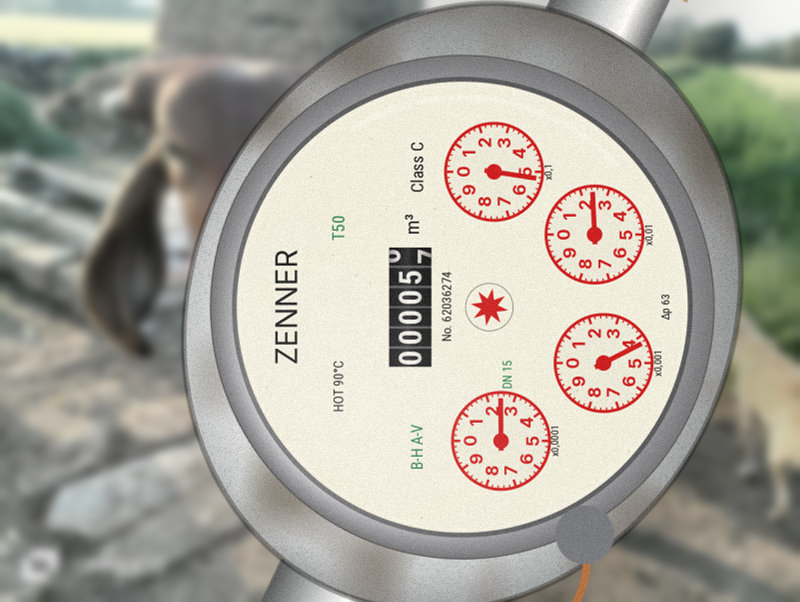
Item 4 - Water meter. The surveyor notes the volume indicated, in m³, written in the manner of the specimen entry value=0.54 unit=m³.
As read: value=56.5242 unit=m³
